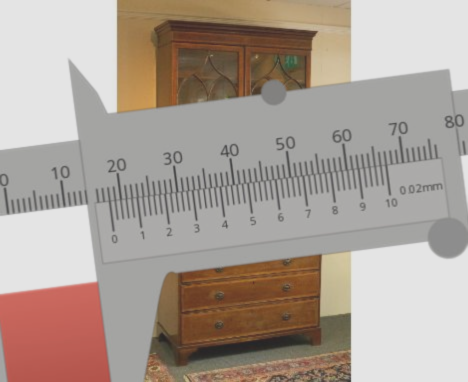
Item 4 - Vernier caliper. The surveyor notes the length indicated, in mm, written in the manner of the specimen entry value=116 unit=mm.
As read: value=18.0 unit=mm
